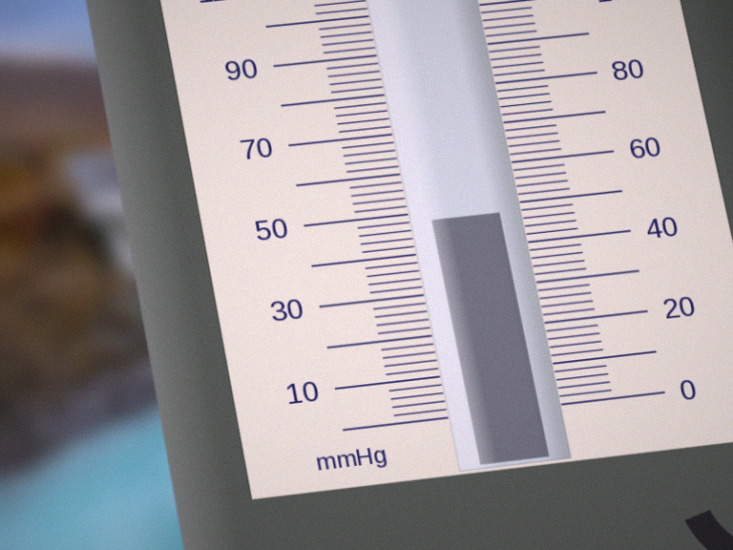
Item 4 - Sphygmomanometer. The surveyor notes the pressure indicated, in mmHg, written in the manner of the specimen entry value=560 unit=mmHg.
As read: value=48 unit=mmHg
